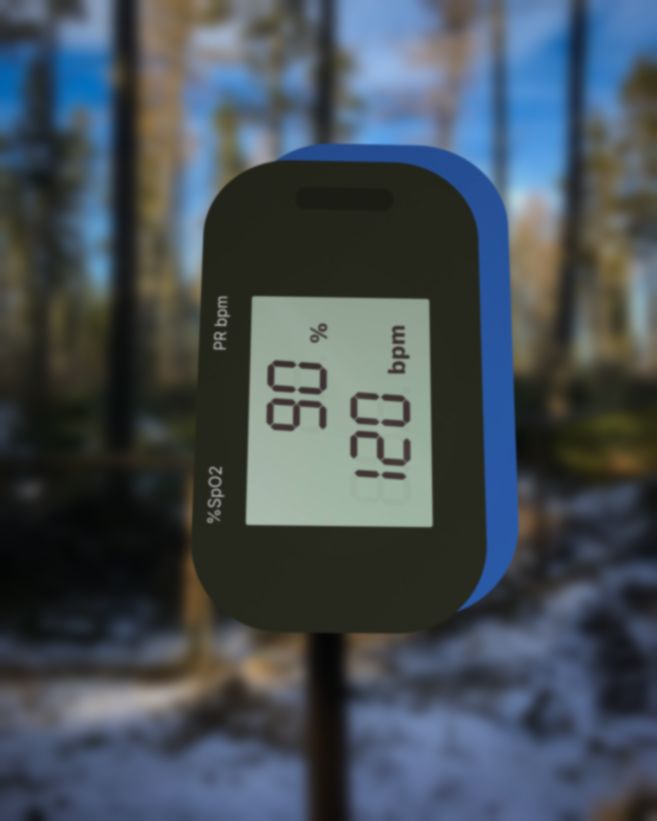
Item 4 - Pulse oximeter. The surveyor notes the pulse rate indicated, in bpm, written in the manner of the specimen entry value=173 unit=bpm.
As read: value=120 unit=bpm
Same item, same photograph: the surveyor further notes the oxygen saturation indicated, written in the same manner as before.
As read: value=90 unit=%
